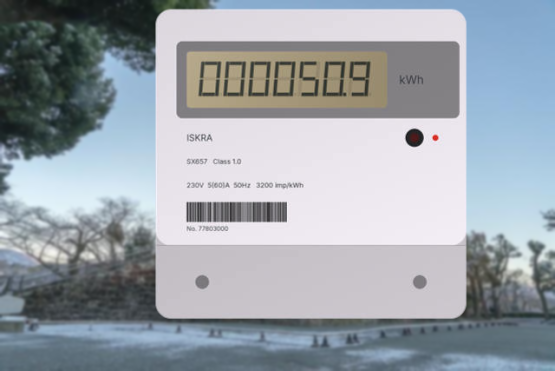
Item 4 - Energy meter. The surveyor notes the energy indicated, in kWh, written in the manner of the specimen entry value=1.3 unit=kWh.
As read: value=50.9 unit=kWh
